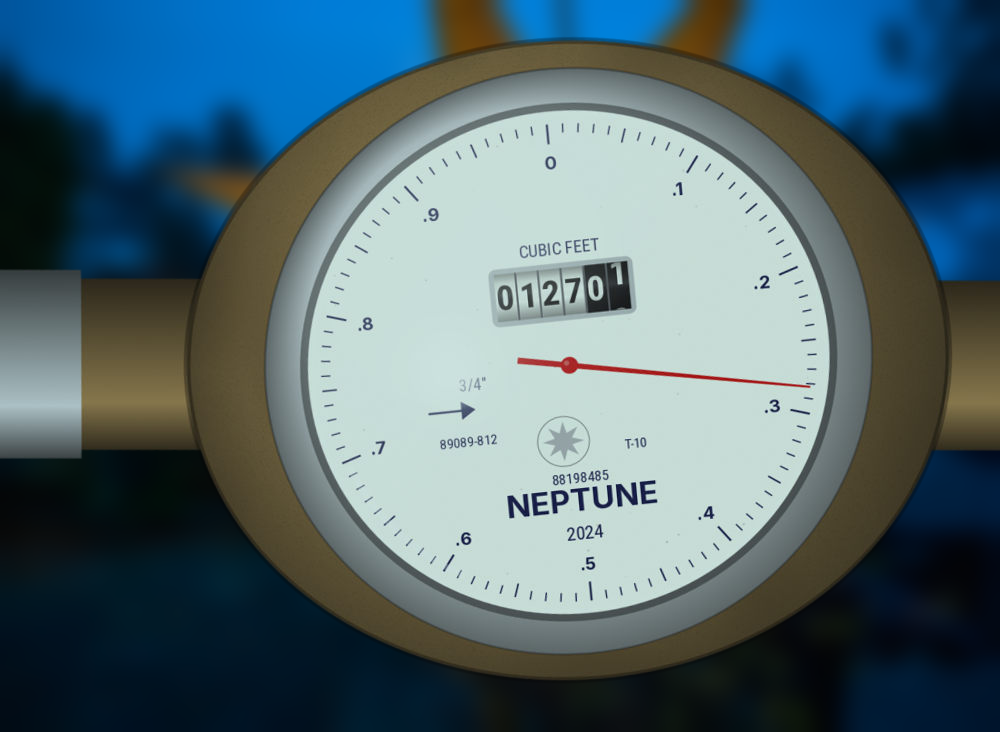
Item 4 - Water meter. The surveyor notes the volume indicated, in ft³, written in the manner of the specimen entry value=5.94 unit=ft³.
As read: value=12701.28 unit=ft³
